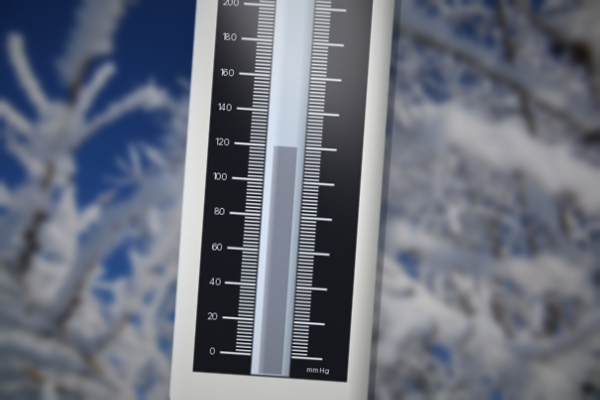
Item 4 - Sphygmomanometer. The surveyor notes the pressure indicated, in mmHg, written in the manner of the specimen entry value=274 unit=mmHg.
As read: value=120 unit=mmHg
